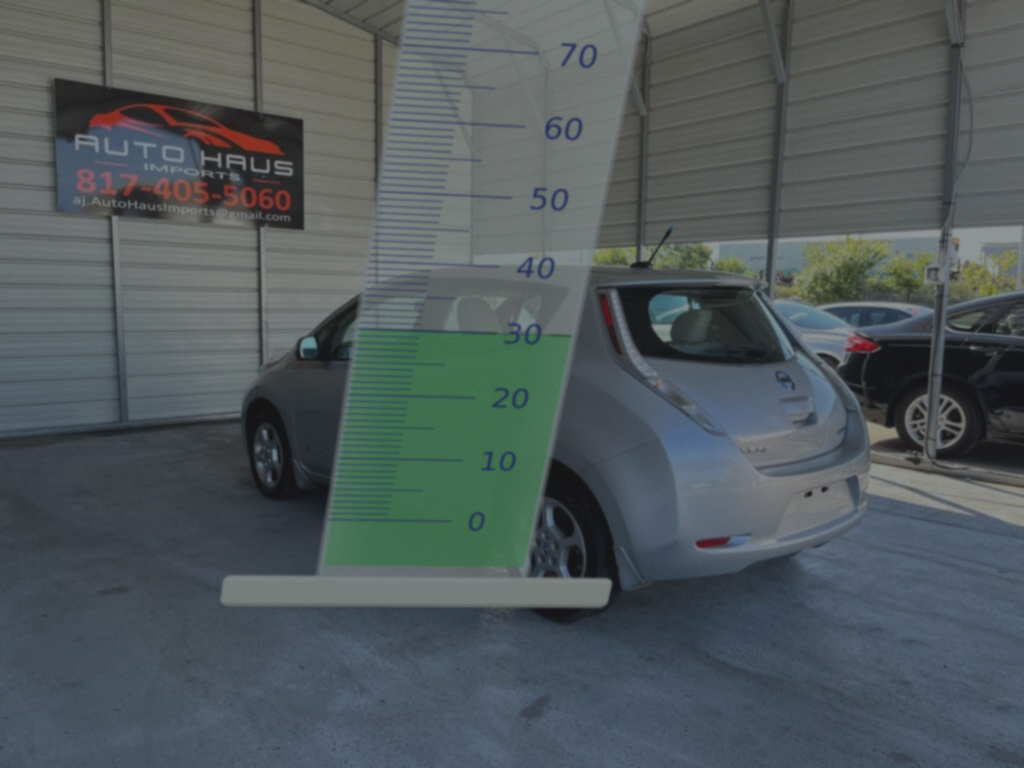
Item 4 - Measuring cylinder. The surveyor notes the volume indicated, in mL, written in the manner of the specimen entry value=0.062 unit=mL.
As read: value=30 unit=mL
